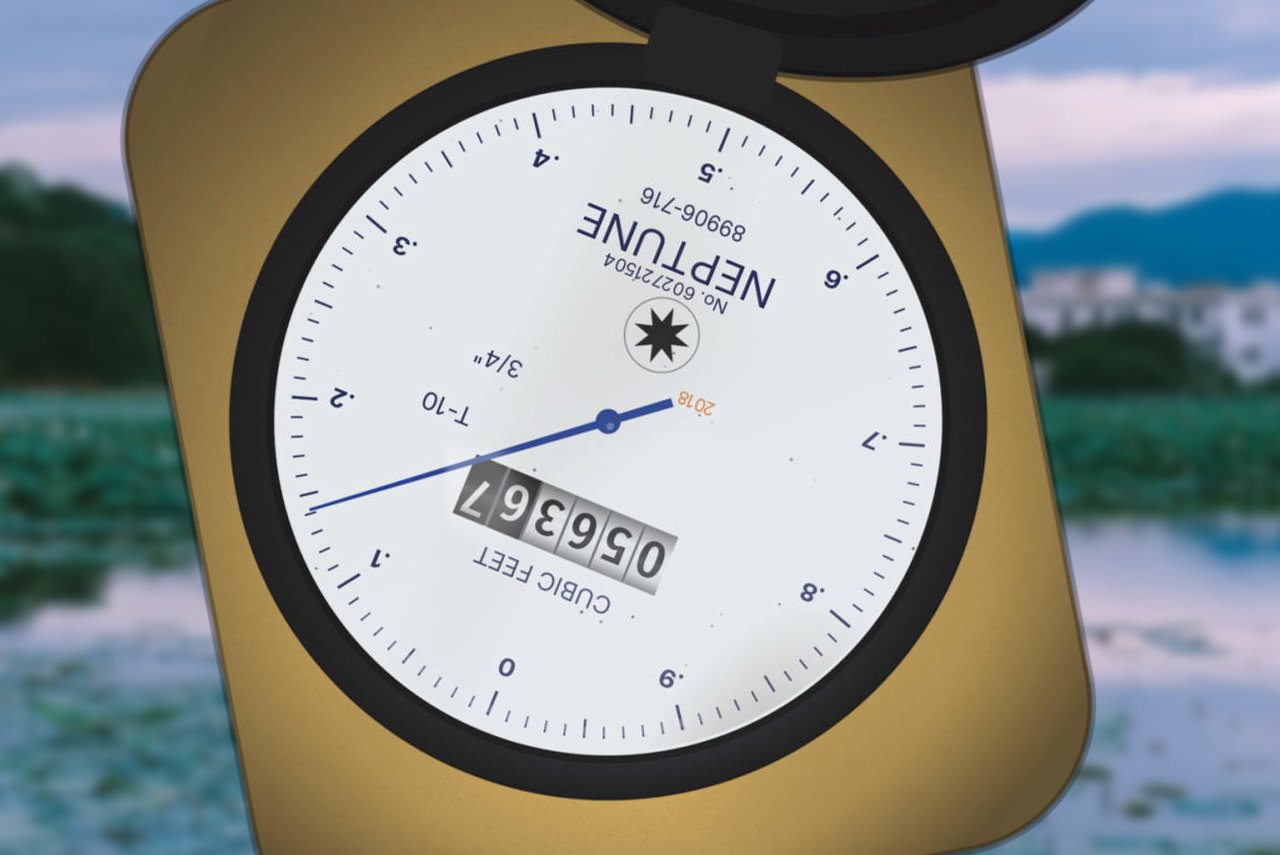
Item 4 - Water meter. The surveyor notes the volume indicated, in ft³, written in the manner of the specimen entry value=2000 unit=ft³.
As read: value=56367.14 unit=ft³
